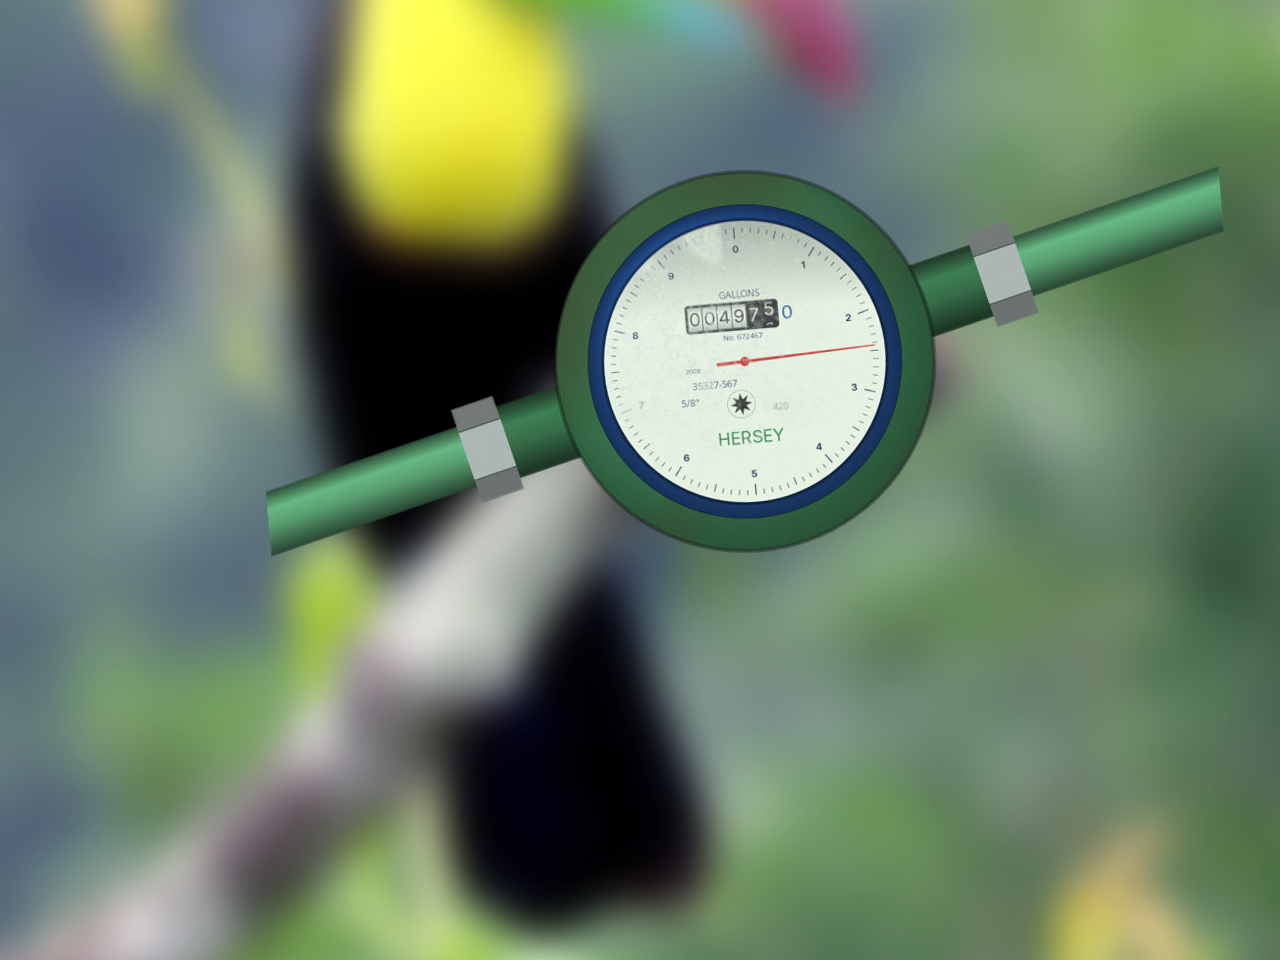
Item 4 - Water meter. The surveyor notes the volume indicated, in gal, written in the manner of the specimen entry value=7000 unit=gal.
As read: value=49752.4 unit=gal
